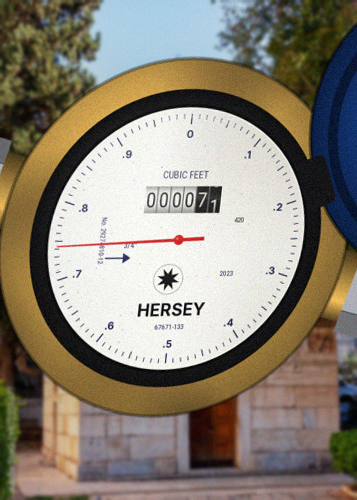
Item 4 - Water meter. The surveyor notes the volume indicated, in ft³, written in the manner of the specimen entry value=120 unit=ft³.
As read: value=70.74 unit=ft³
